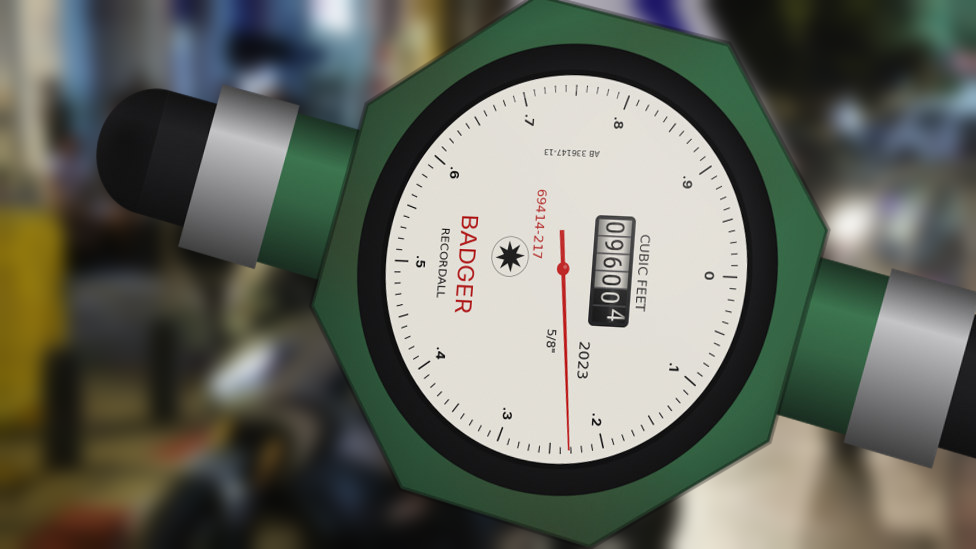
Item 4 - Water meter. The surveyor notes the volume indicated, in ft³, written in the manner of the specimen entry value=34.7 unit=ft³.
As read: value=96004.23 unit=ft³
